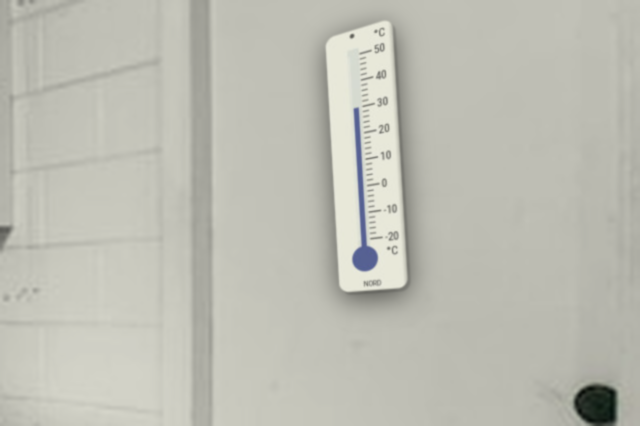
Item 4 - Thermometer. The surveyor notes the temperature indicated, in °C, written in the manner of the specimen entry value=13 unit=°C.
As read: value=30 unit=°C
